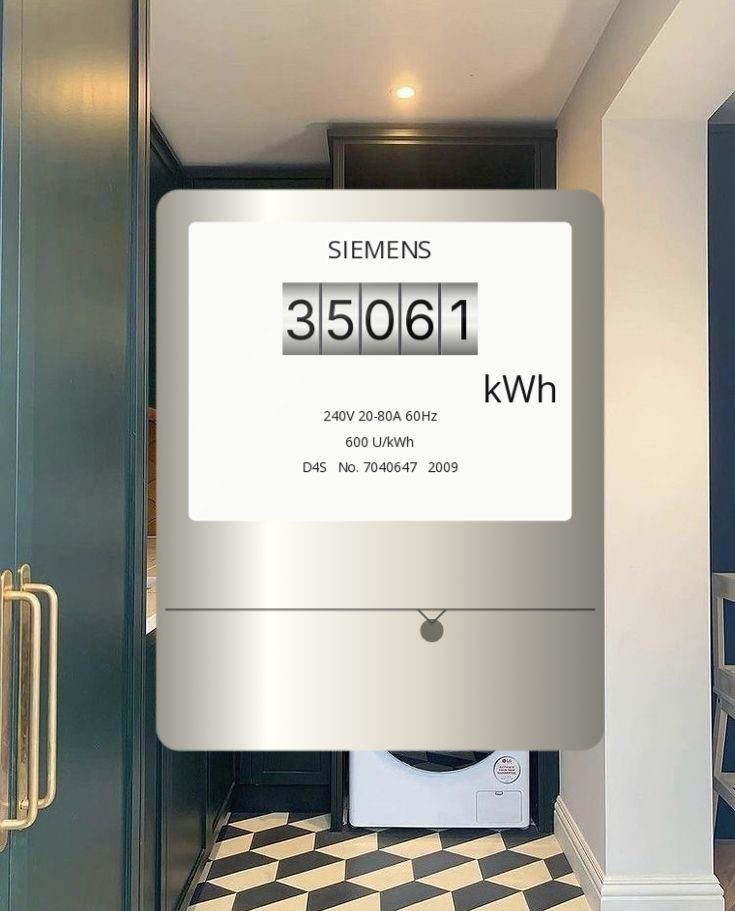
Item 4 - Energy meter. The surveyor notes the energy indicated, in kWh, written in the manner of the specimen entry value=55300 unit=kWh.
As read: value=35061 unit=kWh
